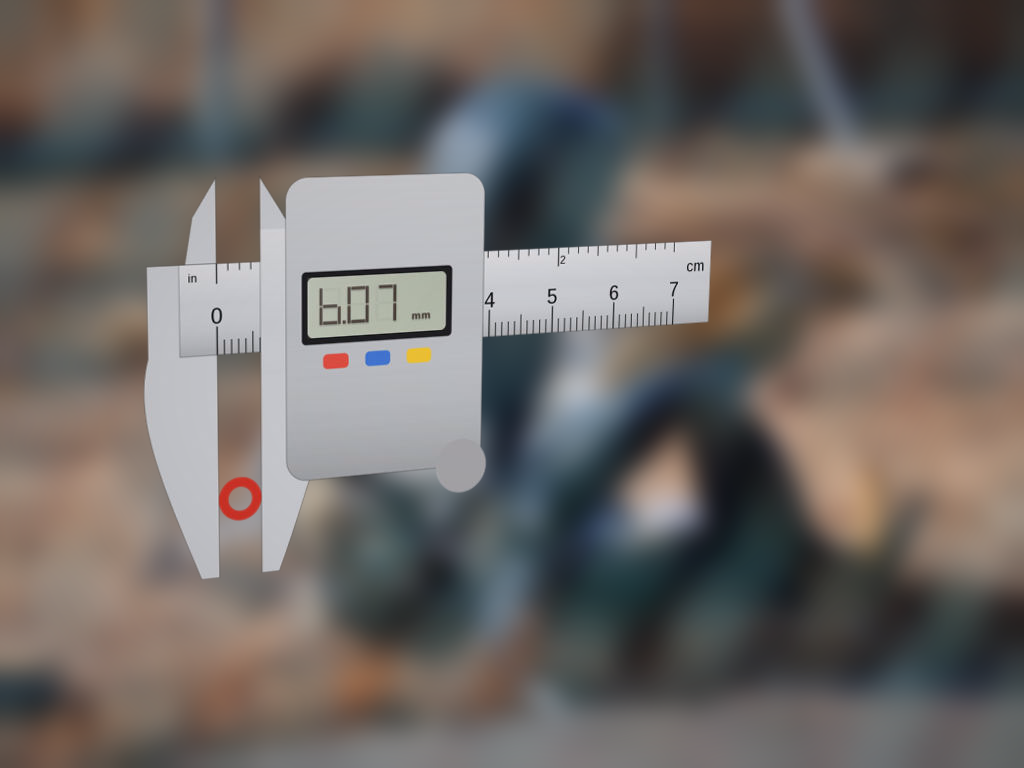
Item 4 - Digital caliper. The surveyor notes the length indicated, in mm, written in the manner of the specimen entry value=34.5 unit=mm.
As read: value=6.07 unit=mm
